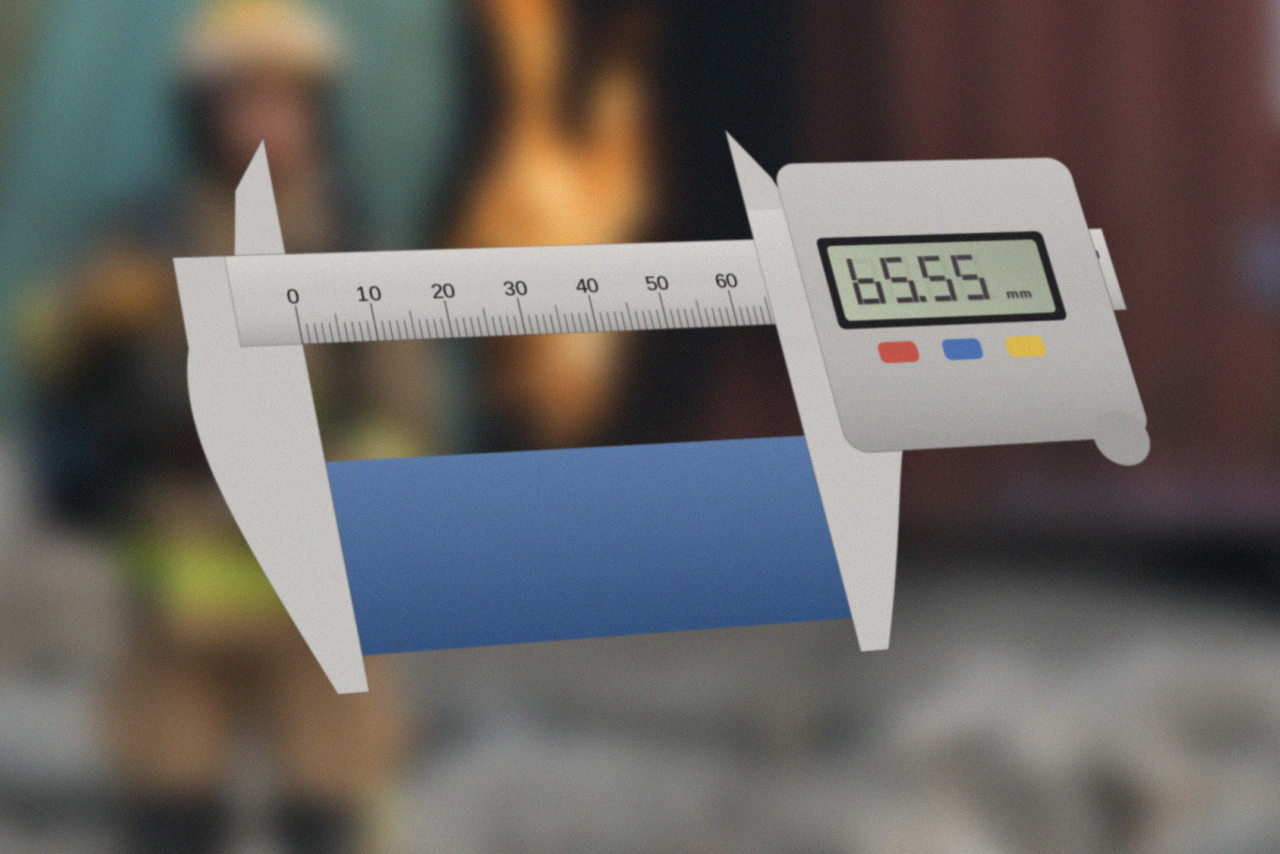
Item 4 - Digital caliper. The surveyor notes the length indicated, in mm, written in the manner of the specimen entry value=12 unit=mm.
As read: value=65.55 unit=mm
